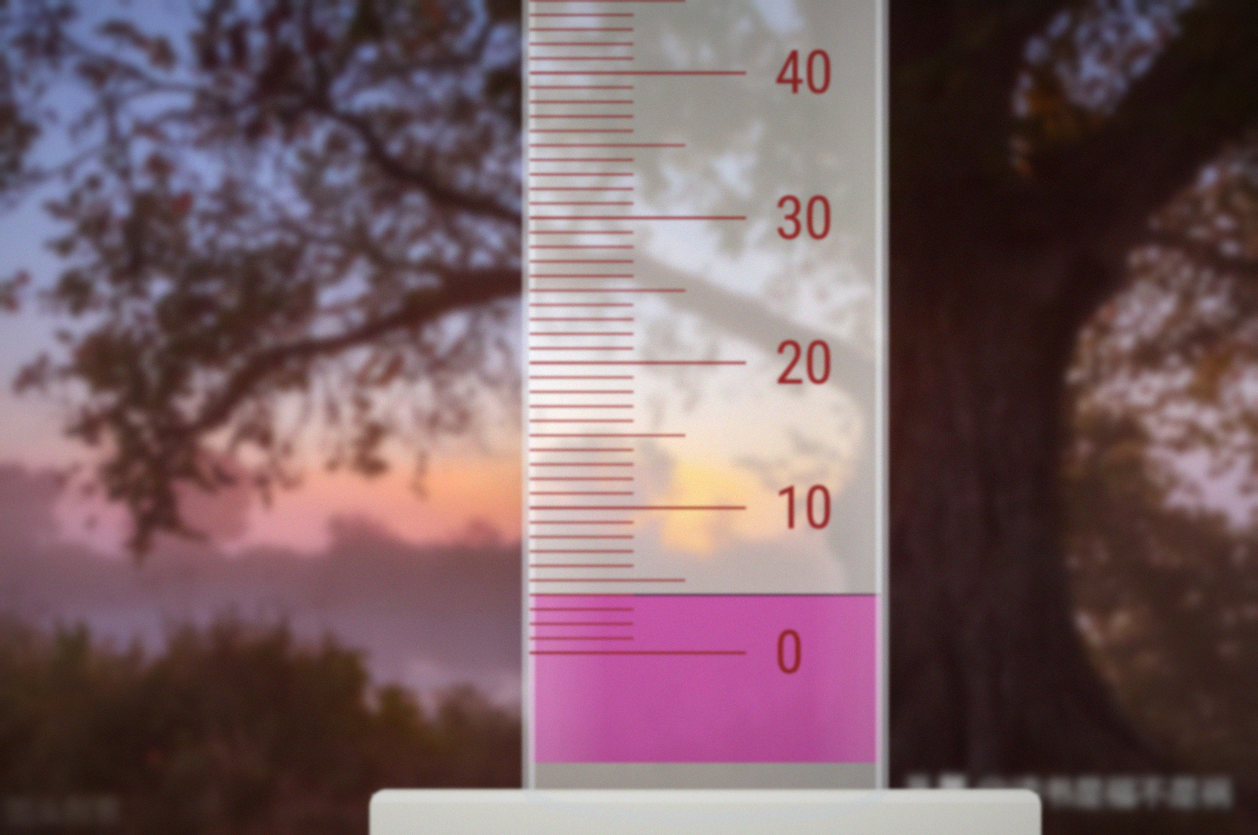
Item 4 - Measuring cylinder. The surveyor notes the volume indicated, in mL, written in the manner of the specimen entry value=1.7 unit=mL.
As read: value=4 unit=mL
